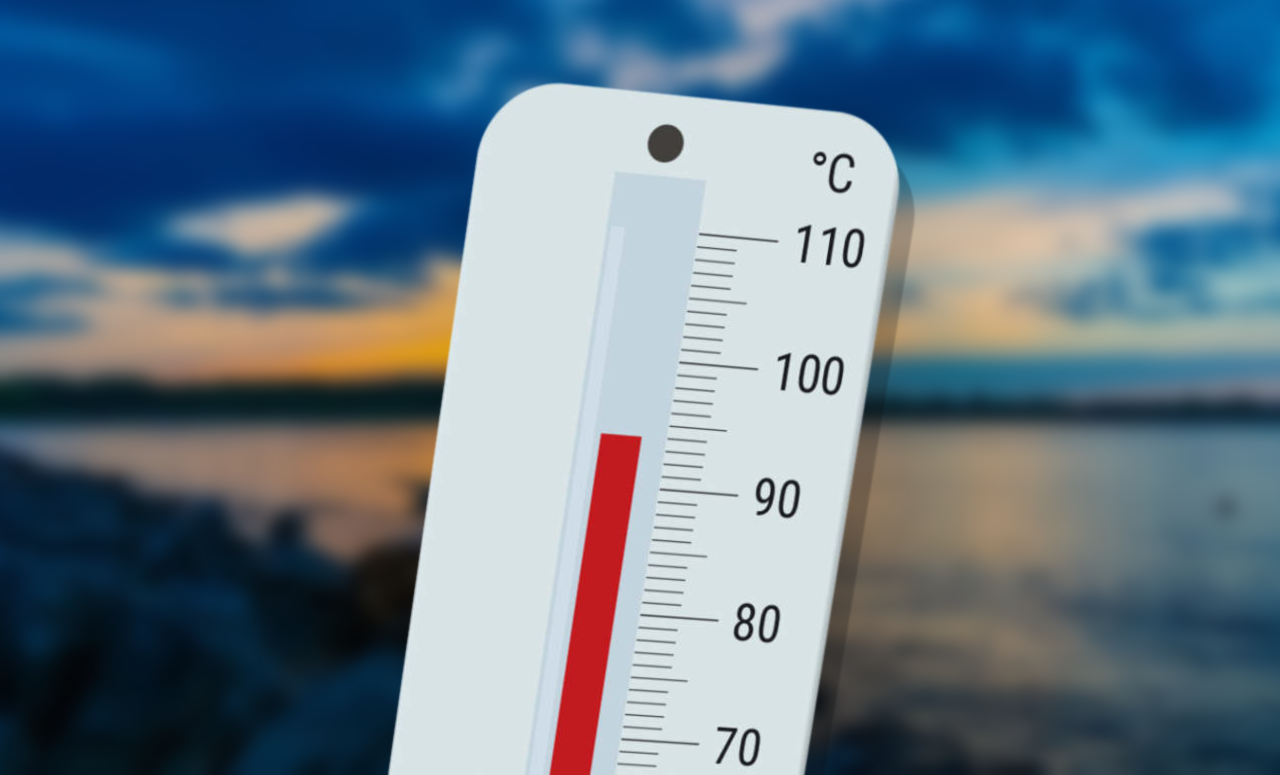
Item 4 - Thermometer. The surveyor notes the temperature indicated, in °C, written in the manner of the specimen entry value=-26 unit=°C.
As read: value=94 unit=°C
